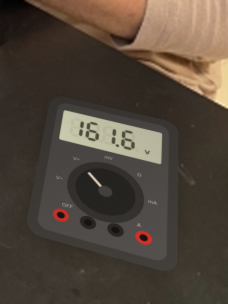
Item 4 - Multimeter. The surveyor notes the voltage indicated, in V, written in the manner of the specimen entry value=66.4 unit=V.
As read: value=161.6 unit=V
